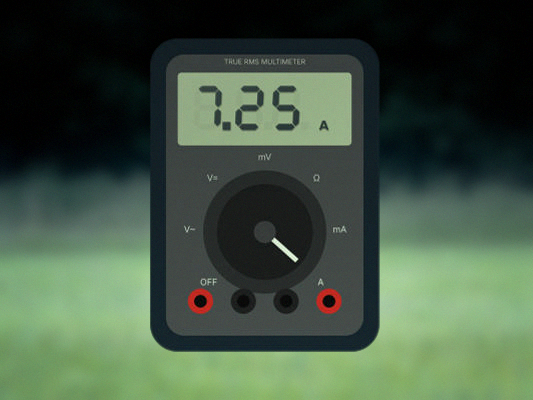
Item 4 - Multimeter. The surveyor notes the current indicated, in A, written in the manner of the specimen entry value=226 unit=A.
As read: value=7.25 unit=A
